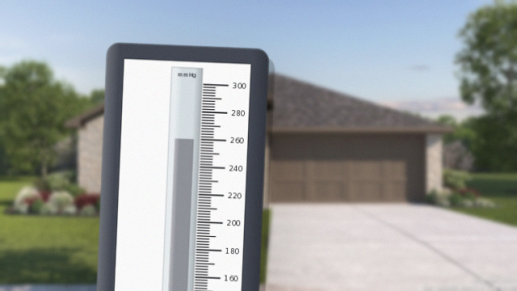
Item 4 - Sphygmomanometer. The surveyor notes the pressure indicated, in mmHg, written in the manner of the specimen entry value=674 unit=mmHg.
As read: value=260 unit=mmHg
